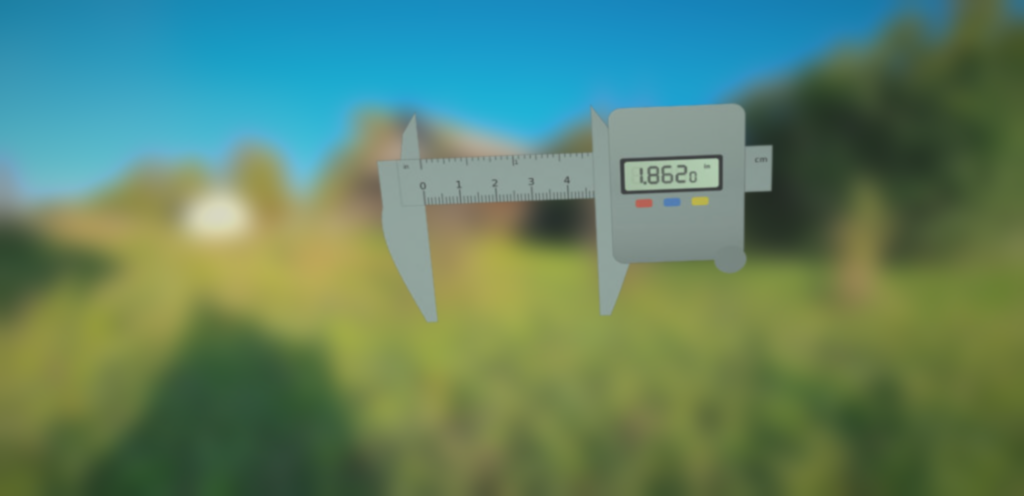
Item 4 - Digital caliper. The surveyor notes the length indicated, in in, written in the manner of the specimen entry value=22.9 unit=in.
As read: value=1.8620 unit=in
